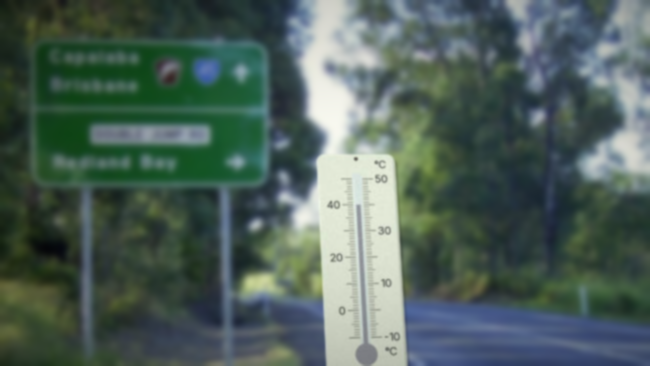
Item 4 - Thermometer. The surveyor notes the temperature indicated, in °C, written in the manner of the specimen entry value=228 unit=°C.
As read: value=40 unit=°C
